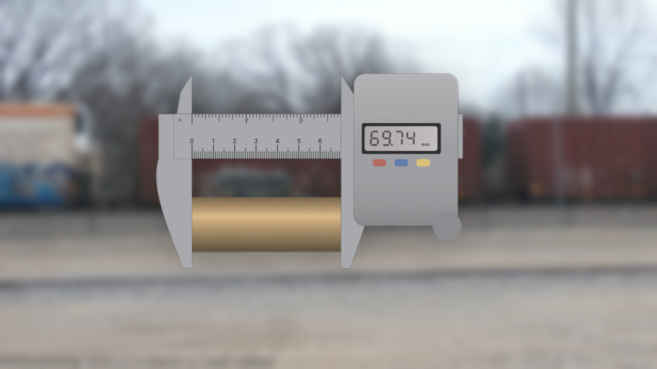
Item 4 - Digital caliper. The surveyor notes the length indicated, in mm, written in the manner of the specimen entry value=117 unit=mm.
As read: value=69.74 unit=mm
